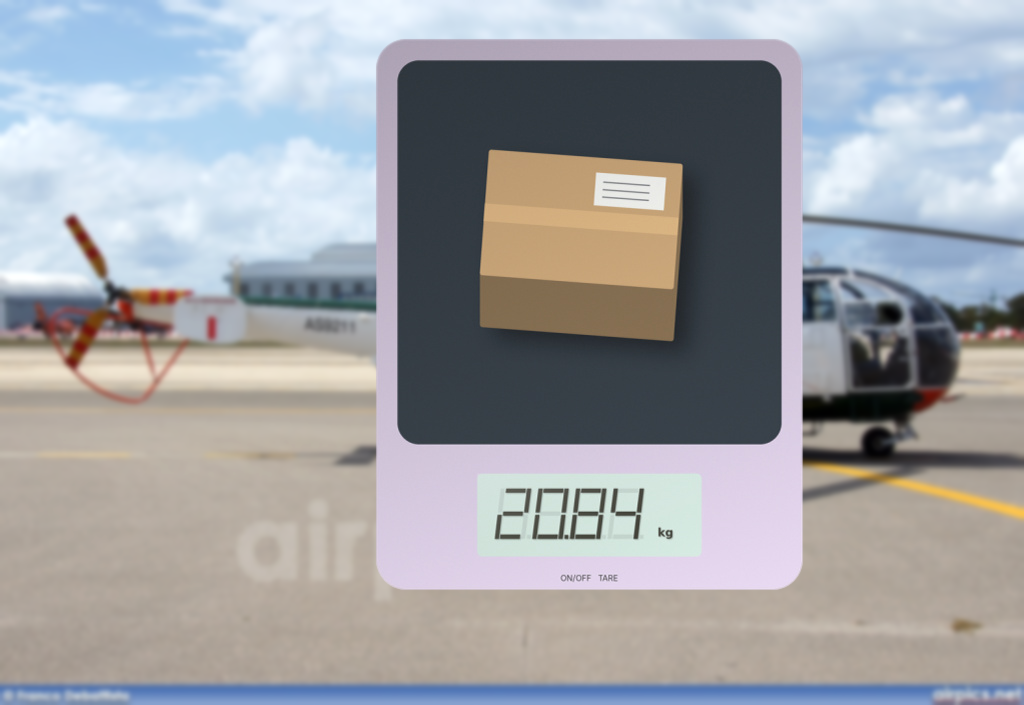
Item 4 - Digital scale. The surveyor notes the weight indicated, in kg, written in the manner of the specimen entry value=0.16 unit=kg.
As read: value=20.84 unit=kg
